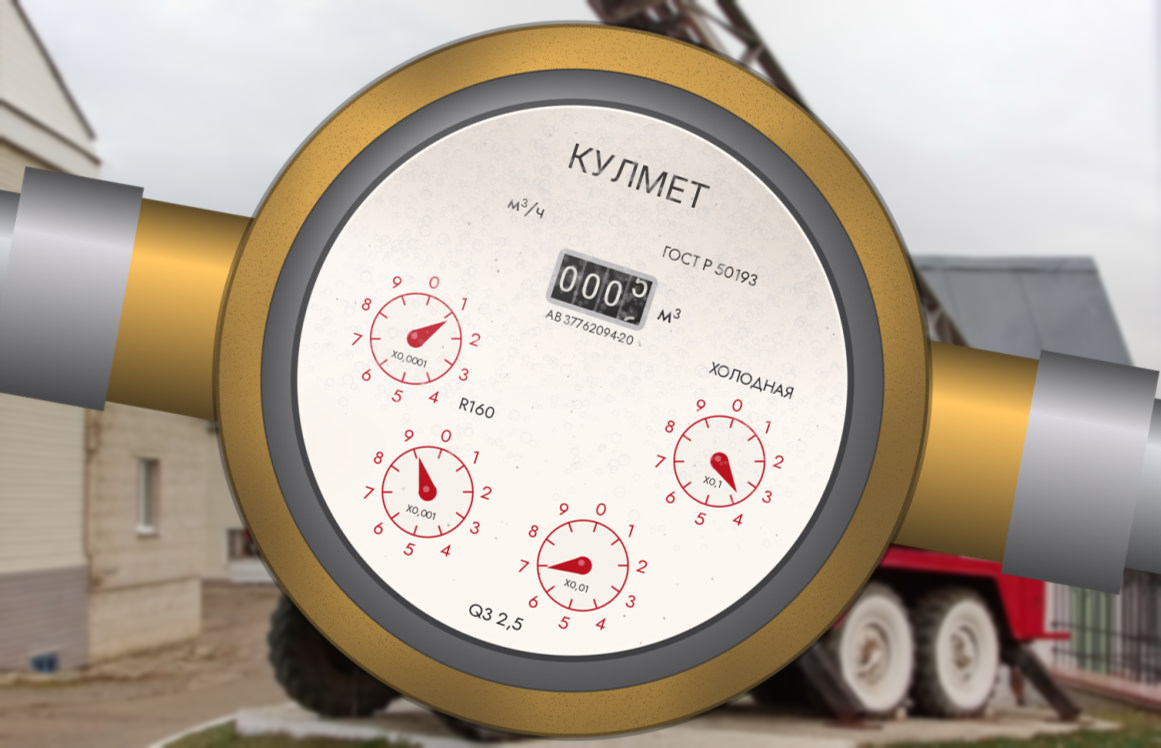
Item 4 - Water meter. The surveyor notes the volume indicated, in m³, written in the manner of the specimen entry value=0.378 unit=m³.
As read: value=5.3691 unit=m³
